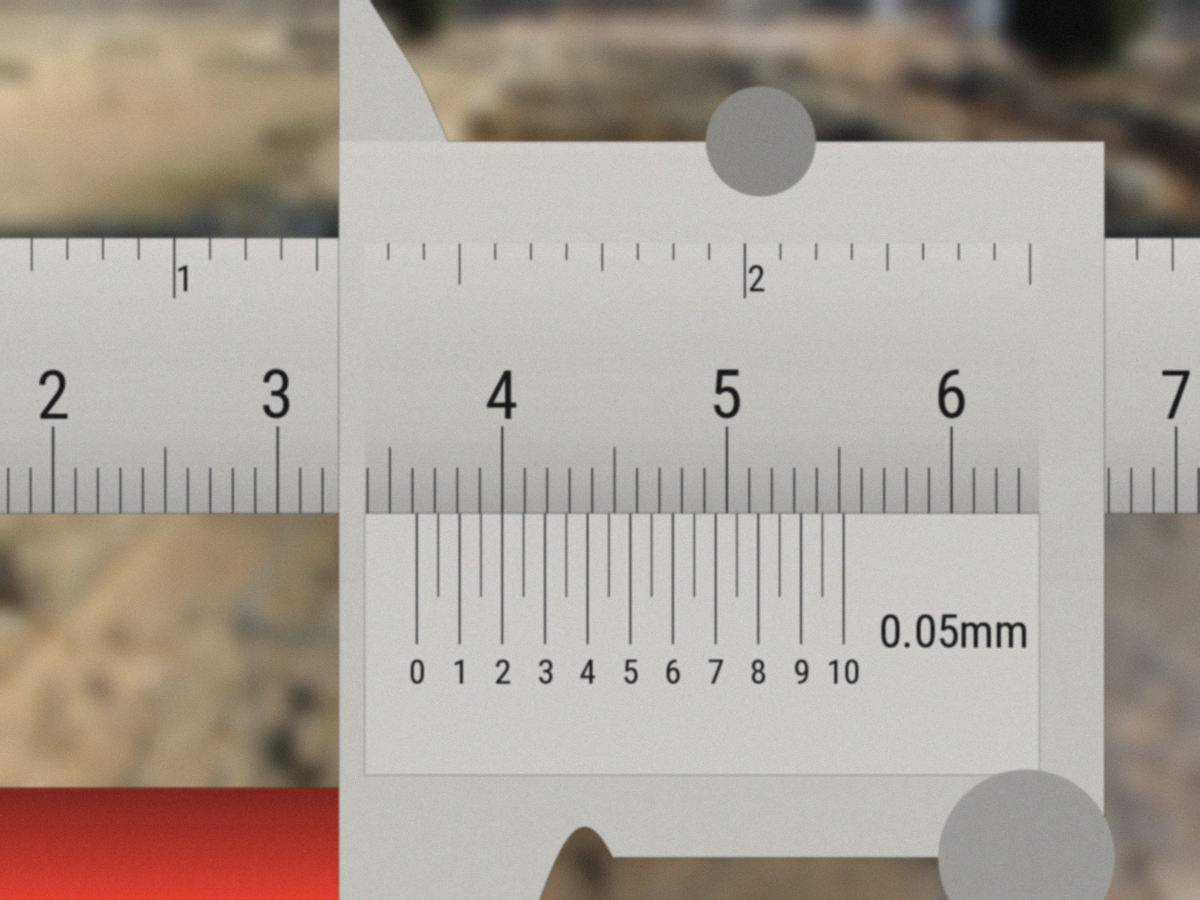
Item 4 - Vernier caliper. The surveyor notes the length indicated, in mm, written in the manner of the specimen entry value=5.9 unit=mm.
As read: value=36.2 unit=mm
